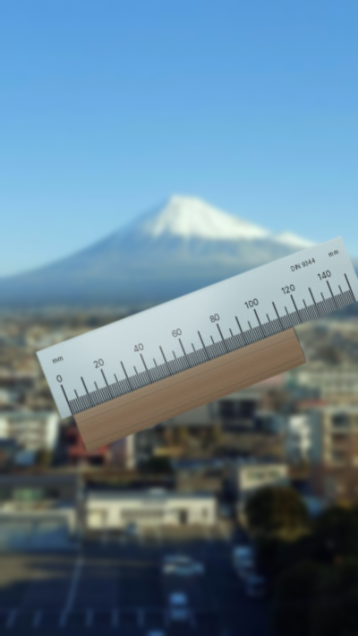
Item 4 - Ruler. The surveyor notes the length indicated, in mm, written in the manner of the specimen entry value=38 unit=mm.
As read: value=115 unit=mm
